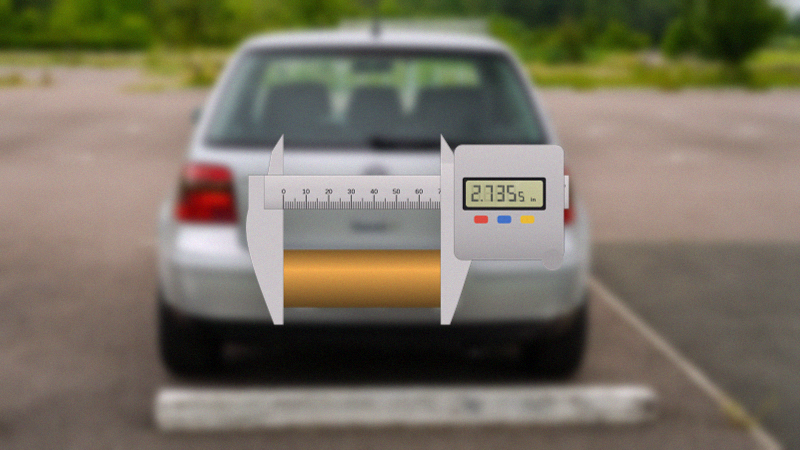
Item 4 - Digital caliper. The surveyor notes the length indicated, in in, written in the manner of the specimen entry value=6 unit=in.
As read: value=2.7355 unit=in
